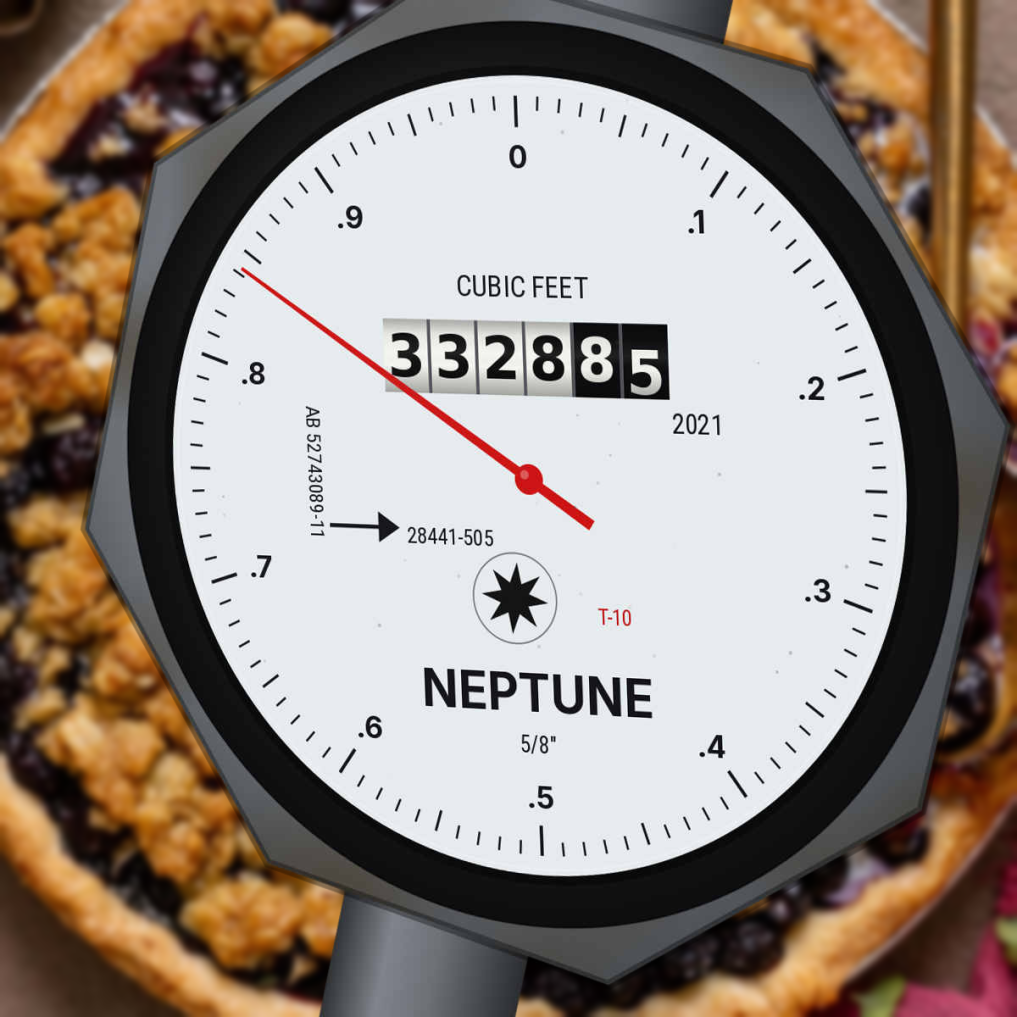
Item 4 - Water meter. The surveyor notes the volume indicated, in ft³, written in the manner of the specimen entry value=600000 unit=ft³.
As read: value=332884.84 unit=ft³
